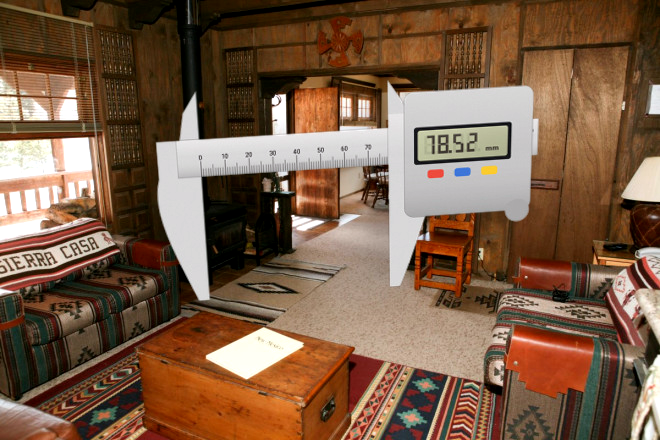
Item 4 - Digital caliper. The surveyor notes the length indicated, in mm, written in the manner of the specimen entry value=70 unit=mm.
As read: value=78.52 unit=mm
